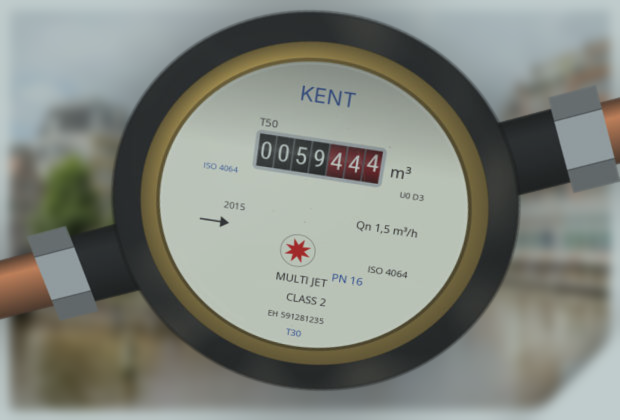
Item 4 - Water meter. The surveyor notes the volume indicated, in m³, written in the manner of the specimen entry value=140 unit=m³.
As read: value=59.444 unit=m³
